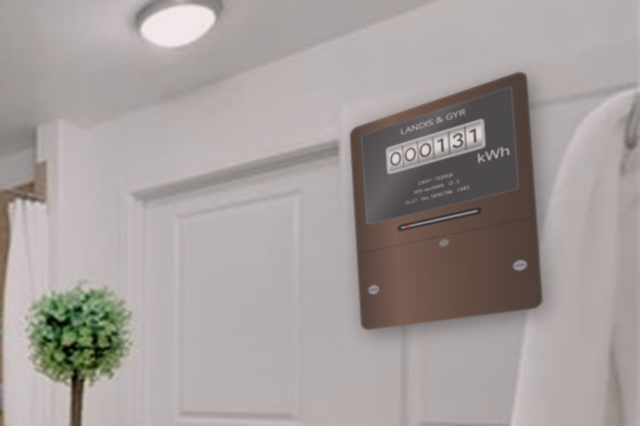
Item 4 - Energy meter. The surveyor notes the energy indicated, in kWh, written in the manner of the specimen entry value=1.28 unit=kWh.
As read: value=131 unit=kWh
